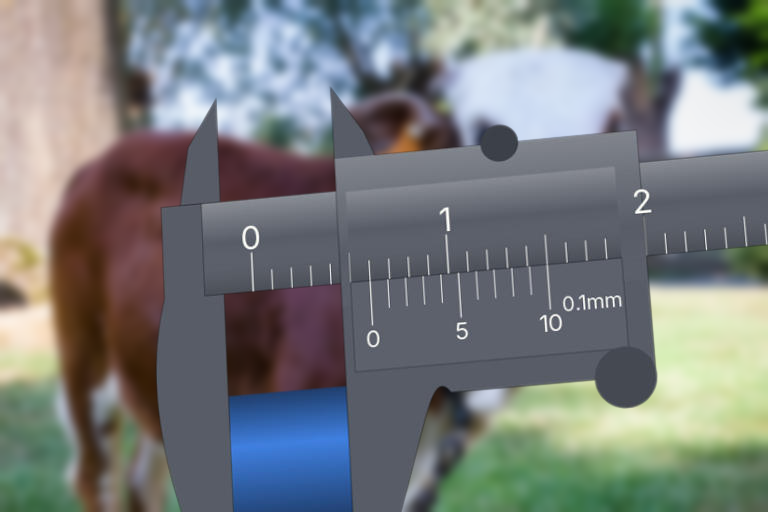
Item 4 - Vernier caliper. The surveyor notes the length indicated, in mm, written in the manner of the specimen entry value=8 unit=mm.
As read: value=6.0 unit=mm
